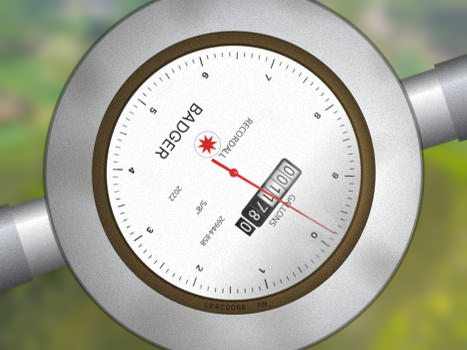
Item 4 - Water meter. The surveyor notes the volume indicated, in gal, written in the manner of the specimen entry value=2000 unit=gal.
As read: value=11779.8 unit=gal
